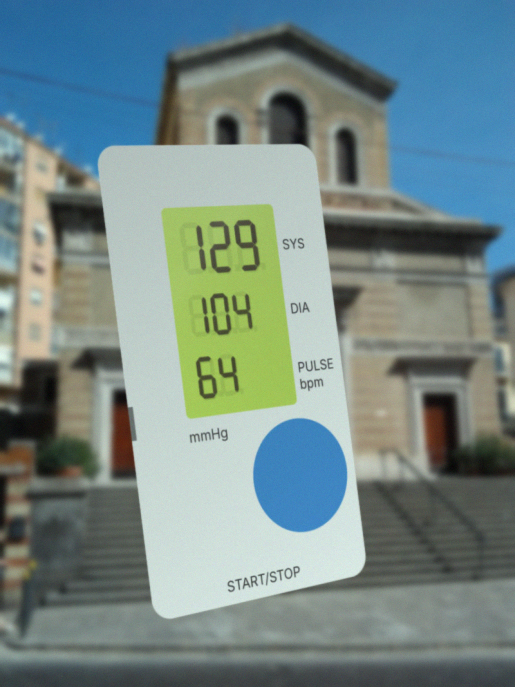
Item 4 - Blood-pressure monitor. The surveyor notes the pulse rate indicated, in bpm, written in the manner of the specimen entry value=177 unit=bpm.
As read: value=64 unit=bpm
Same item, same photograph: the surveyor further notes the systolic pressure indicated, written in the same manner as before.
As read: value=129 unit=mmHg
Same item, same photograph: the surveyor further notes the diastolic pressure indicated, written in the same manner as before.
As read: value=104 unit=mmHg
